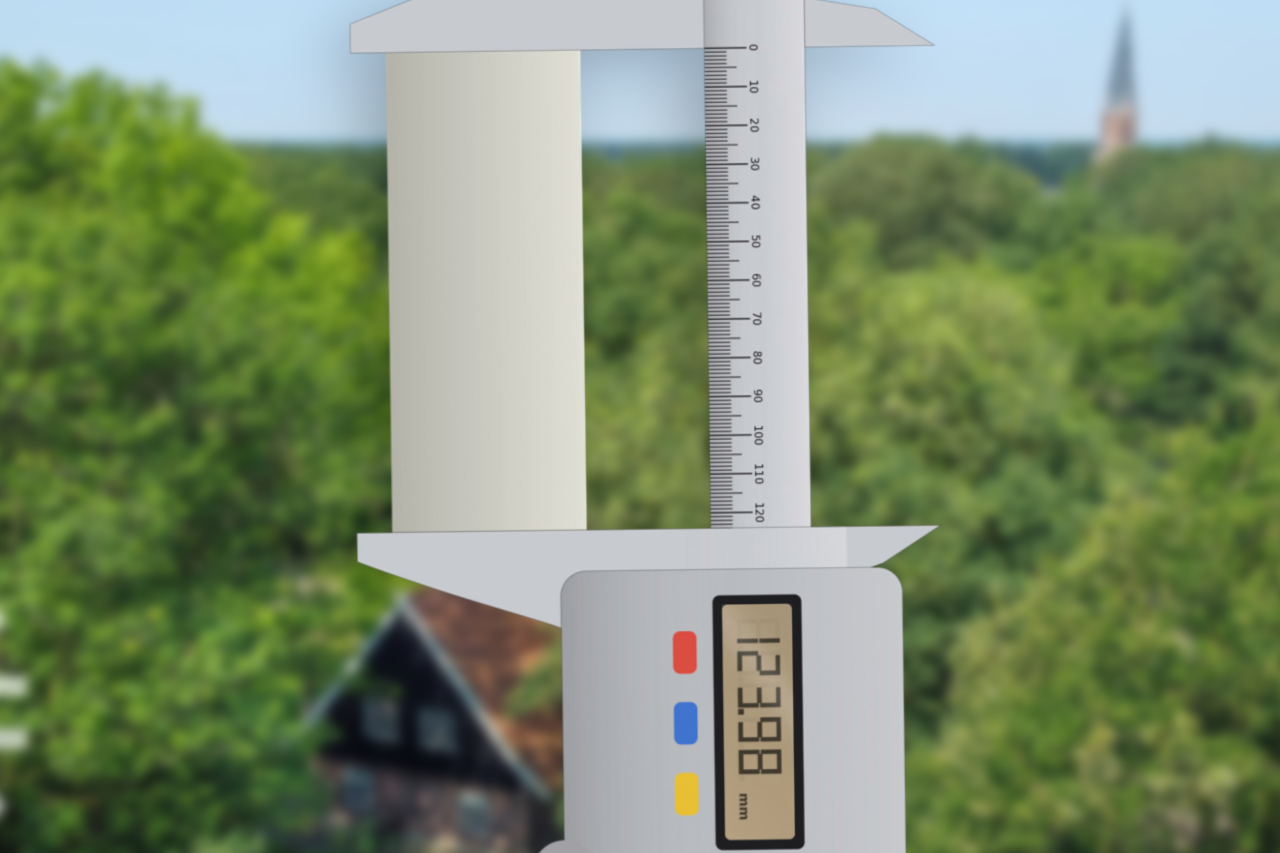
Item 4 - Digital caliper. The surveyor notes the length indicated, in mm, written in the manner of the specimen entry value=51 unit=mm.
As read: value=123.98 unit=mm
